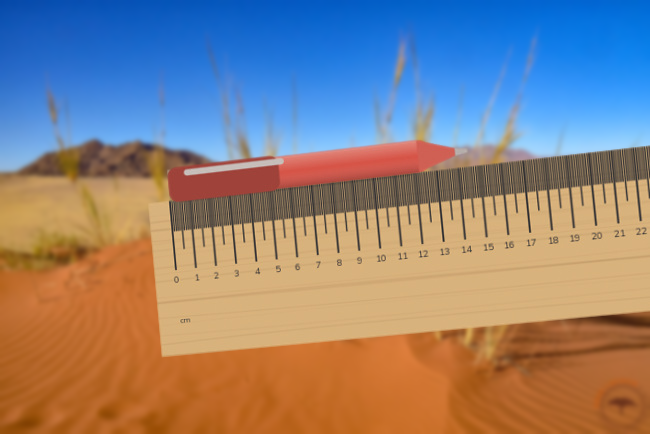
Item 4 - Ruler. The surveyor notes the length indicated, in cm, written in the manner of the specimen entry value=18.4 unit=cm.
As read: value=14.5 unit=cm
